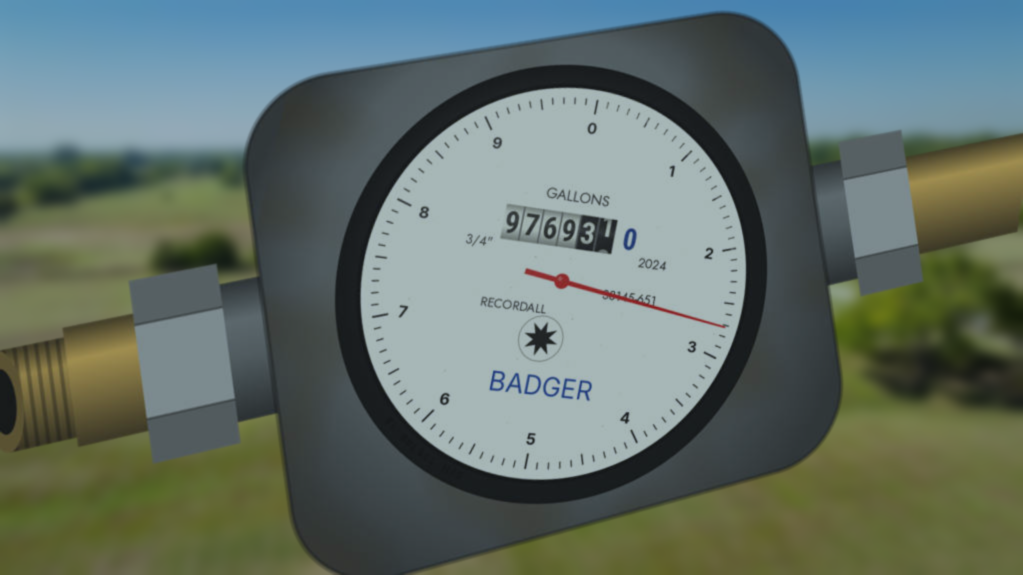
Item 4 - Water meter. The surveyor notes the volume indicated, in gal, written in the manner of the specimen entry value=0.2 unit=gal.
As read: value=9769312.7 unit=gal
